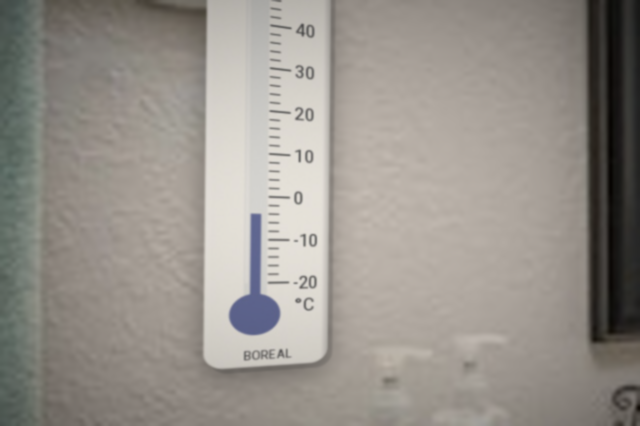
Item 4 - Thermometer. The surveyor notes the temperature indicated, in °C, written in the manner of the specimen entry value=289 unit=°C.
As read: value=-4 unit=°C
